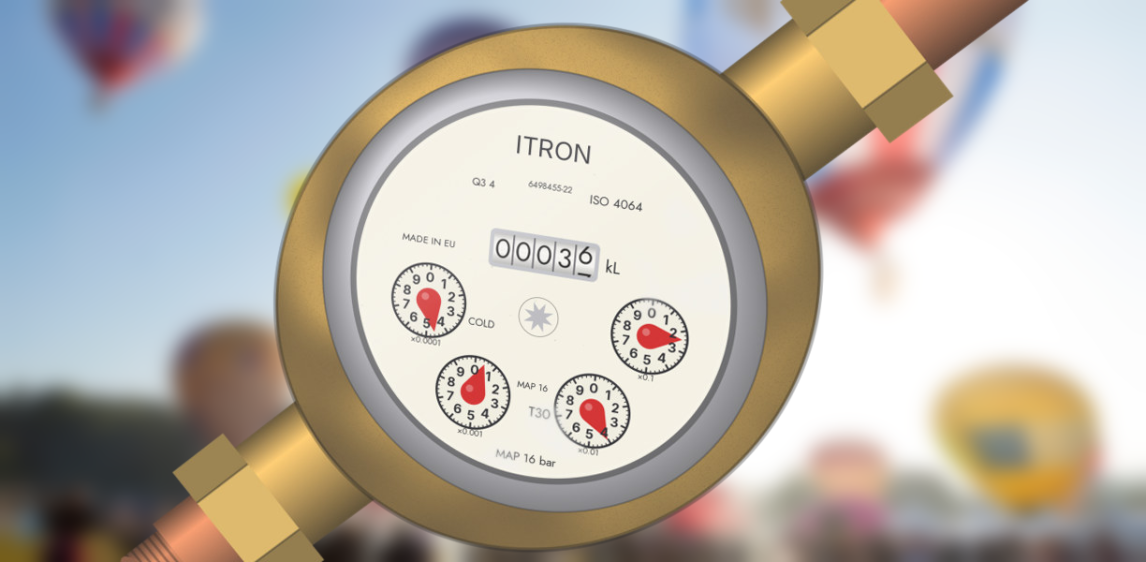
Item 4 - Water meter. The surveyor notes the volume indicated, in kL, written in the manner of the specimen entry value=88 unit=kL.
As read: value=36.2404 unit=kL
